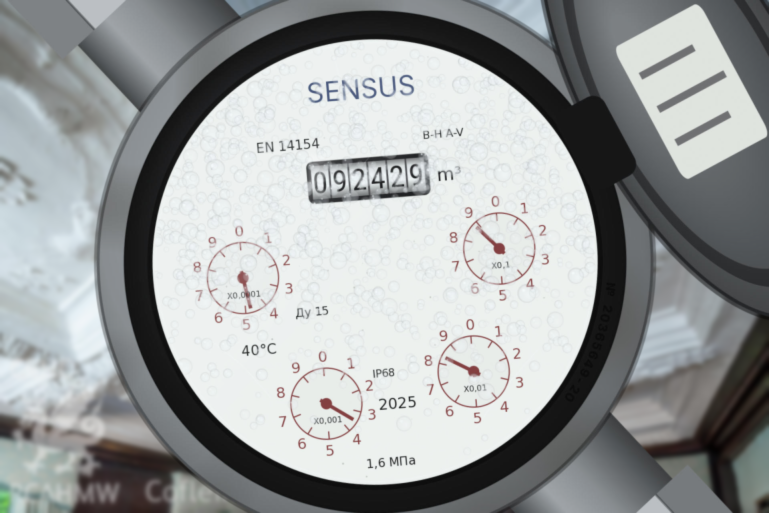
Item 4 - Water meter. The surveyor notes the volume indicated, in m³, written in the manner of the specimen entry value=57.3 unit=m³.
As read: value=92429.8834 unit=m³
